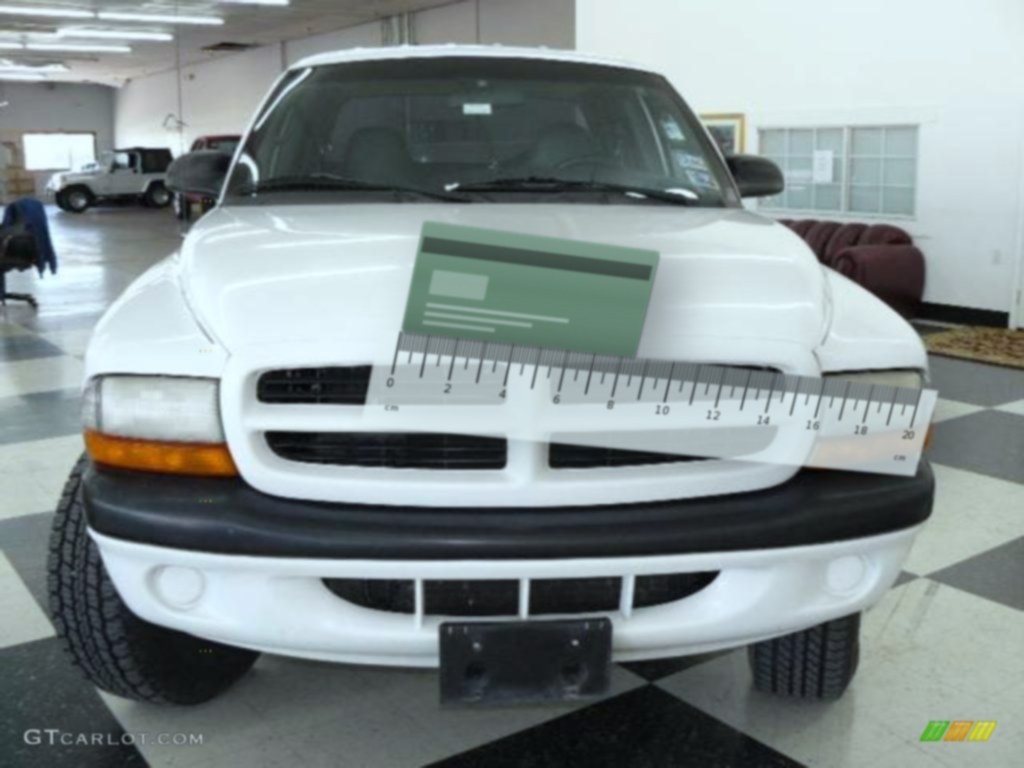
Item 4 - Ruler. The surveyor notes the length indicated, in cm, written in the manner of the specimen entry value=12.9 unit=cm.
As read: value=8.5 unit=cm
